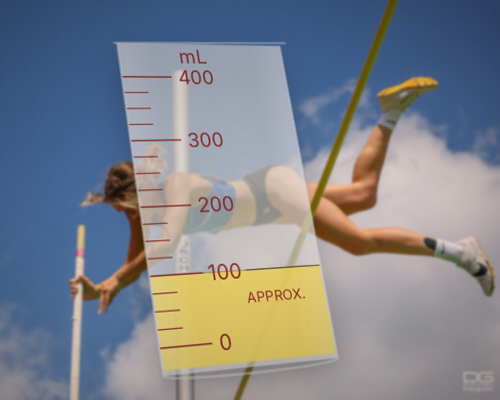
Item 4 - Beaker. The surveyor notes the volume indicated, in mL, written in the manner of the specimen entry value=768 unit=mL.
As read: value=100 unit=mL
